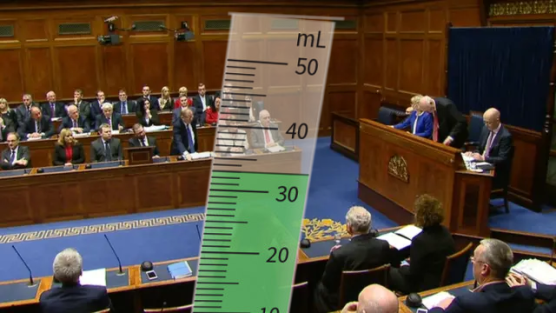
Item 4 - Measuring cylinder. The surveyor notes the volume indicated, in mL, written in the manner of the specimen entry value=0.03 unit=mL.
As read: value=33 unit=mL
